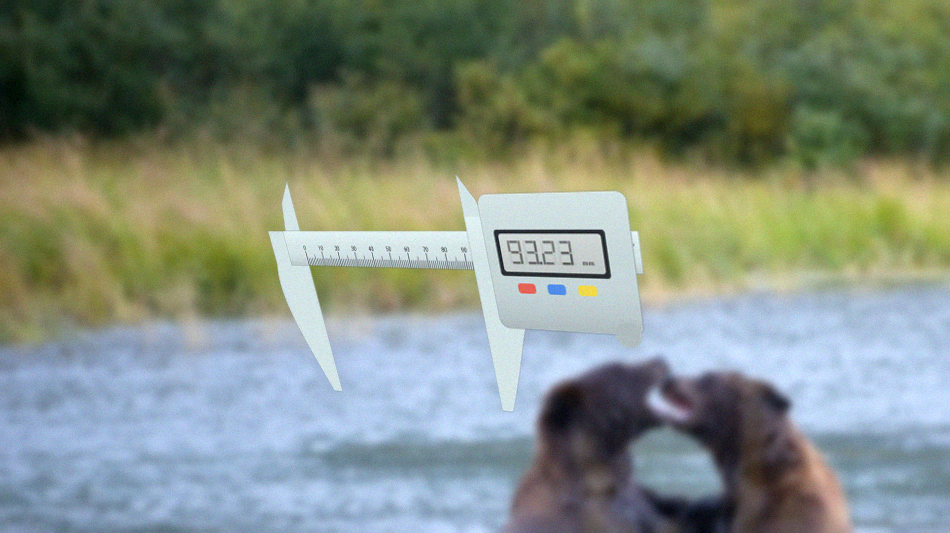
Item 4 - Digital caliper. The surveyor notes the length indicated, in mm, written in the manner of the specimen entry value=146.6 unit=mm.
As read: value=93.23 unit=mm
